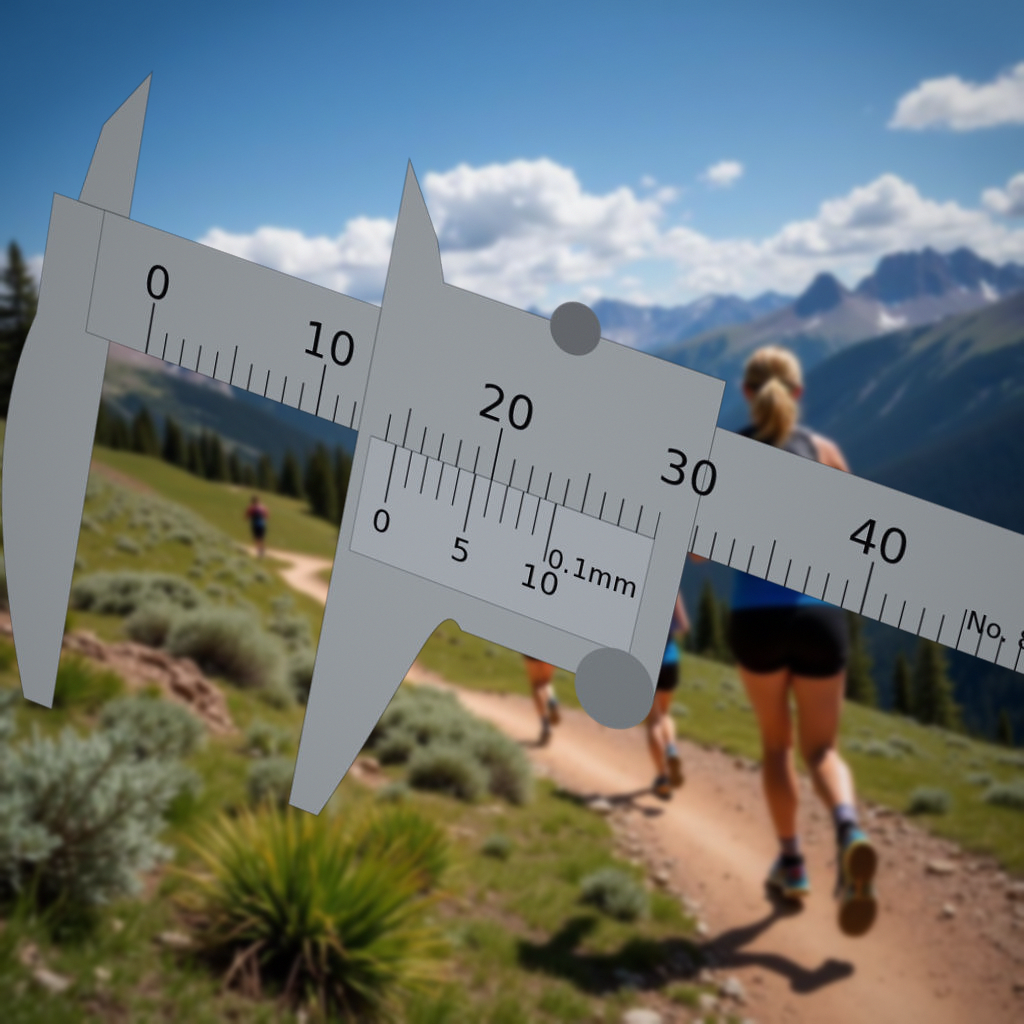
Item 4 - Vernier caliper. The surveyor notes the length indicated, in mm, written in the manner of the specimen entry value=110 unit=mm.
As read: value=14.6 unit=mm
